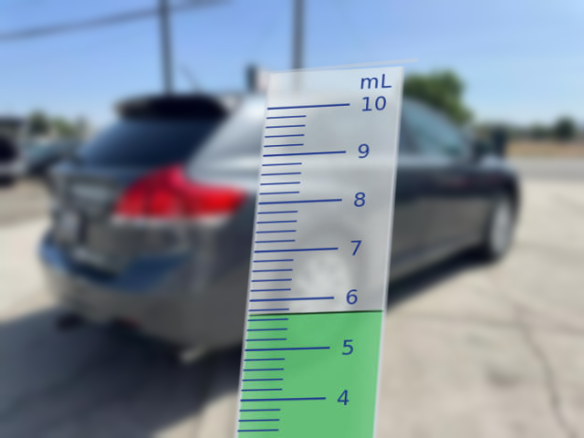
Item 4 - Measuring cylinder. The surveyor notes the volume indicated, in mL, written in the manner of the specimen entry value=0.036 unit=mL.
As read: value=5.7 unit=mL
